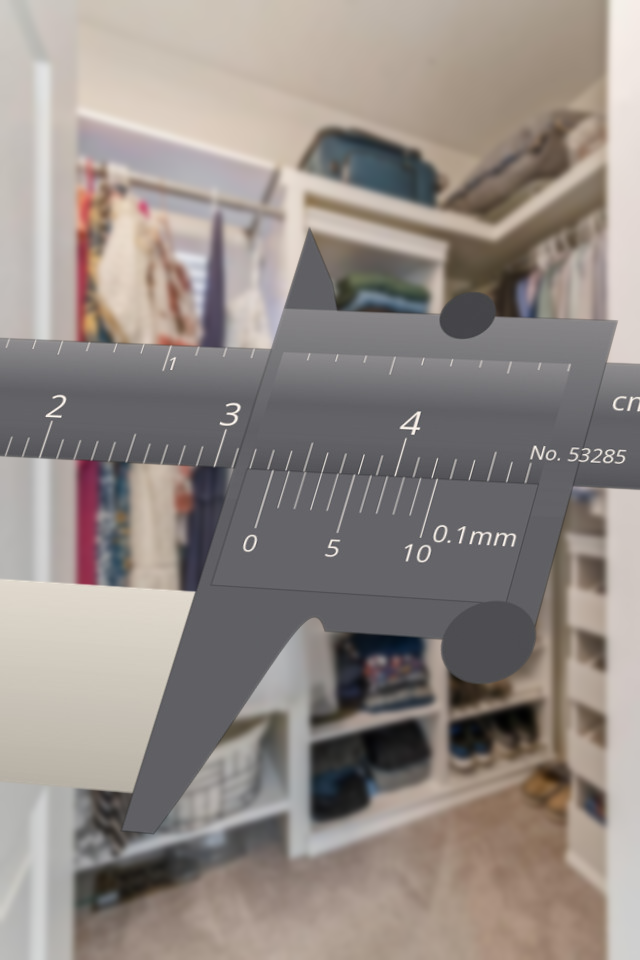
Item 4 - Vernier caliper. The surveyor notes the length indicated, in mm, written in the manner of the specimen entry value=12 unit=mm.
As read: value=33.3 unit=mm
